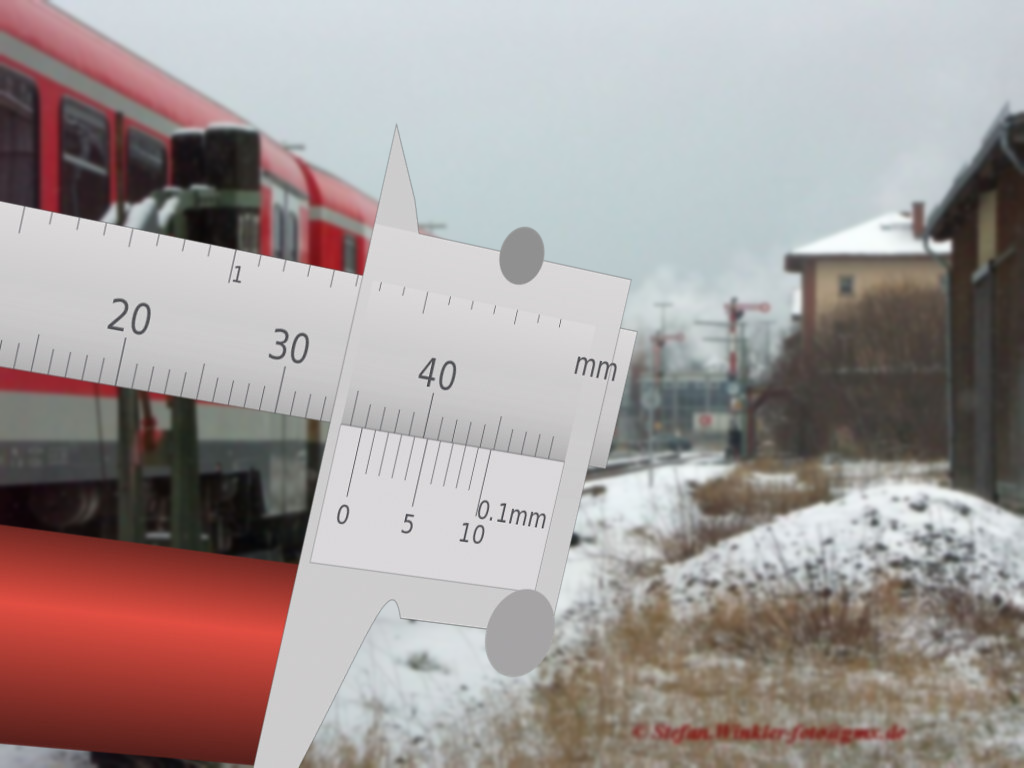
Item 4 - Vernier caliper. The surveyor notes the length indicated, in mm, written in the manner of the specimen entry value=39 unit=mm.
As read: value=35.8 unit=mm
